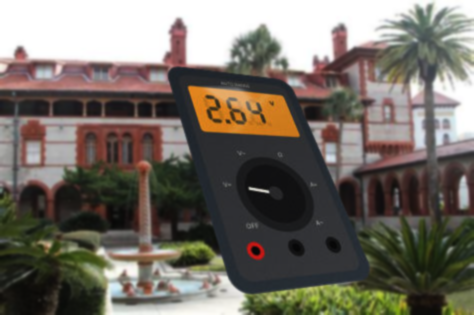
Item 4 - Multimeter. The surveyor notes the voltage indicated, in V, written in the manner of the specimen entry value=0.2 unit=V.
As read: value=2.64 unit=V
